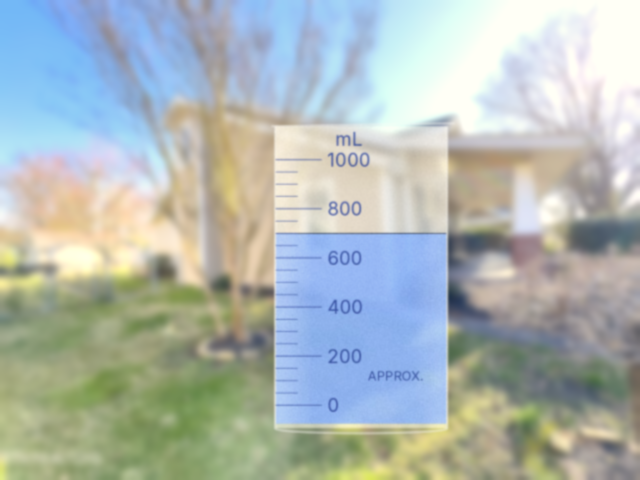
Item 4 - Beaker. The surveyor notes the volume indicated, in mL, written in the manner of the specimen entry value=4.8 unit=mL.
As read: value=700 unit=mL
